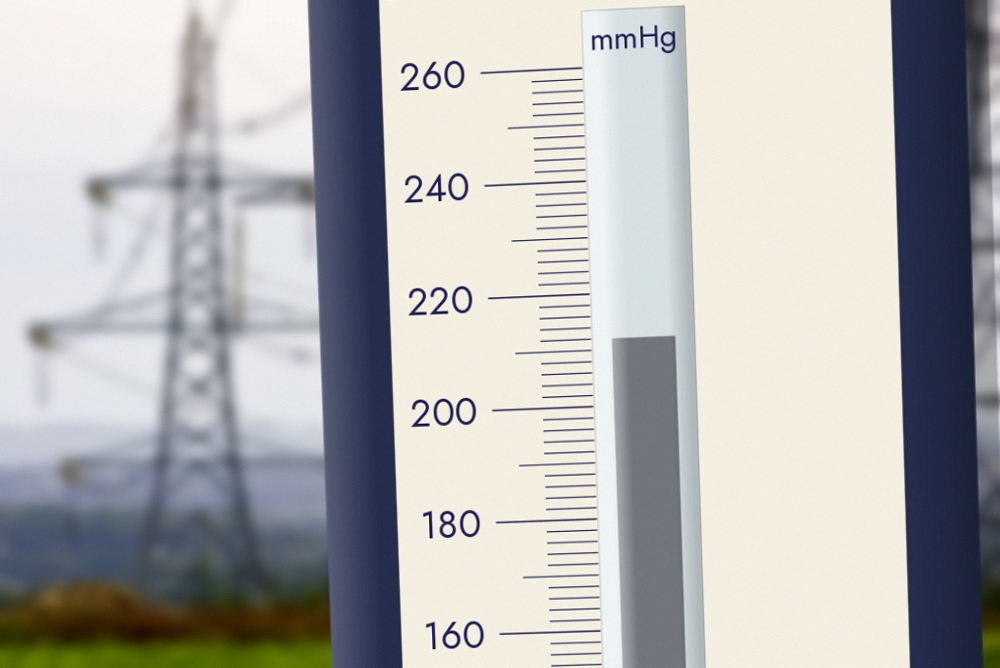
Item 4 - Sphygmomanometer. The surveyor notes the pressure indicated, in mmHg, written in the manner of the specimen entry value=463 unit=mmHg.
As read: value=212 unit=mmHg
